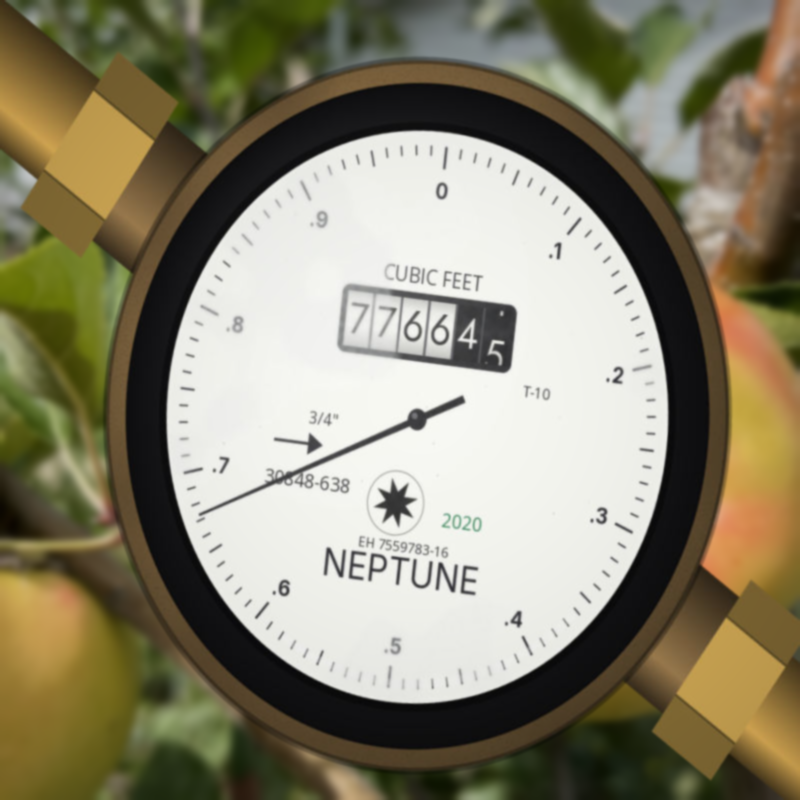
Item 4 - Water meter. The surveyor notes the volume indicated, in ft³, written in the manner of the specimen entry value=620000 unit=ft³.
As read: value=776644.67 unit=ft³
